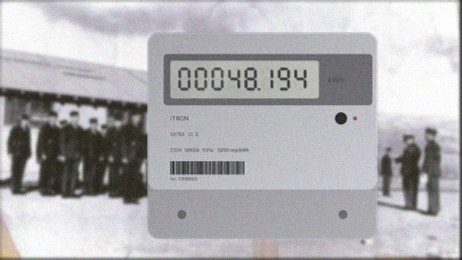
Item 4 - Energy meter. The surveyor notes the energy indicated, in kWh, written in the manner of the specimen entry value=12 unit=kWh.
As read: value=48.194 unit=kWh
